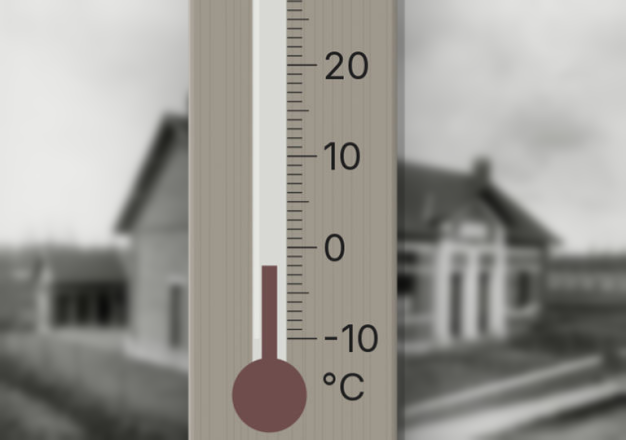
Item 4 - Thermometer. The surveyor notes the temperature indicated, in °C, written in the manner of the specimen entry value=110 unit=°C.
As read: value=-2 unit=°C
